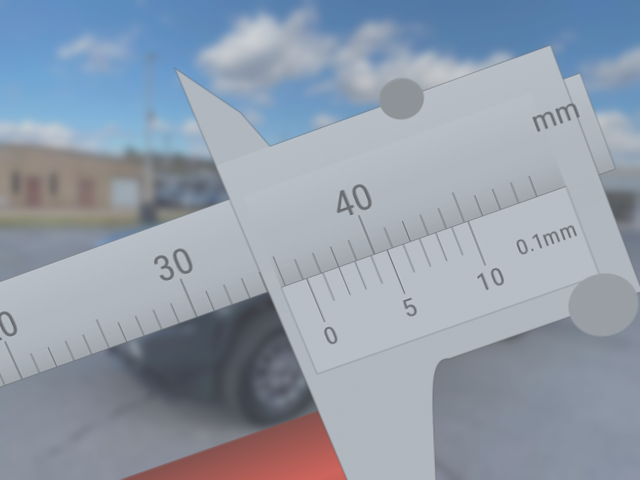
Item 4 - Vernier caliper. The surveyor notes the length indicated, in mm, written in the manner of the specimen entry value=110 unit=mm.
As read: value=36.2 unit=mm
